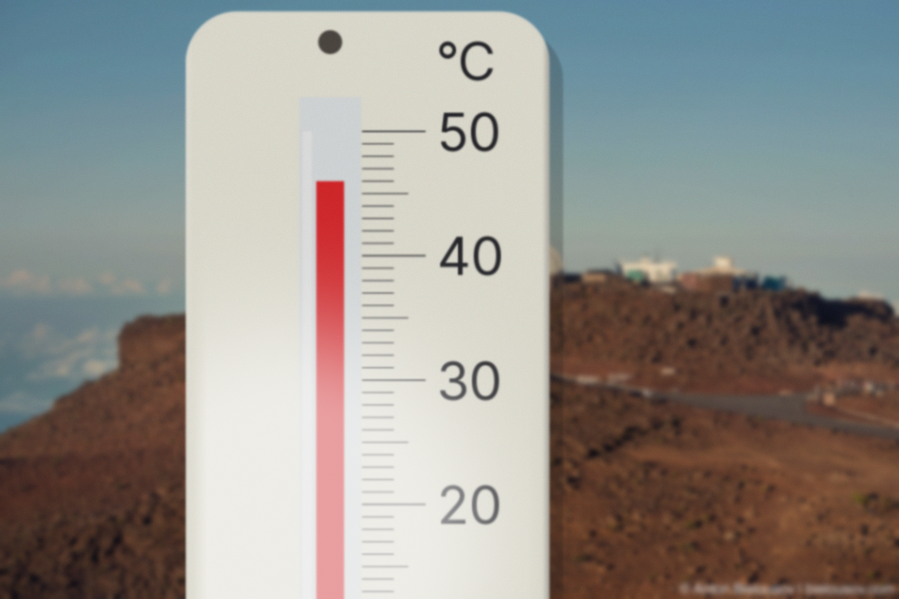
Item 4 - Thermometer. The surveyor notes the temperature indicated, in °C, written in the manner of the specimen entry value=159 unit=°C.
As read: value=46 unit=°C
